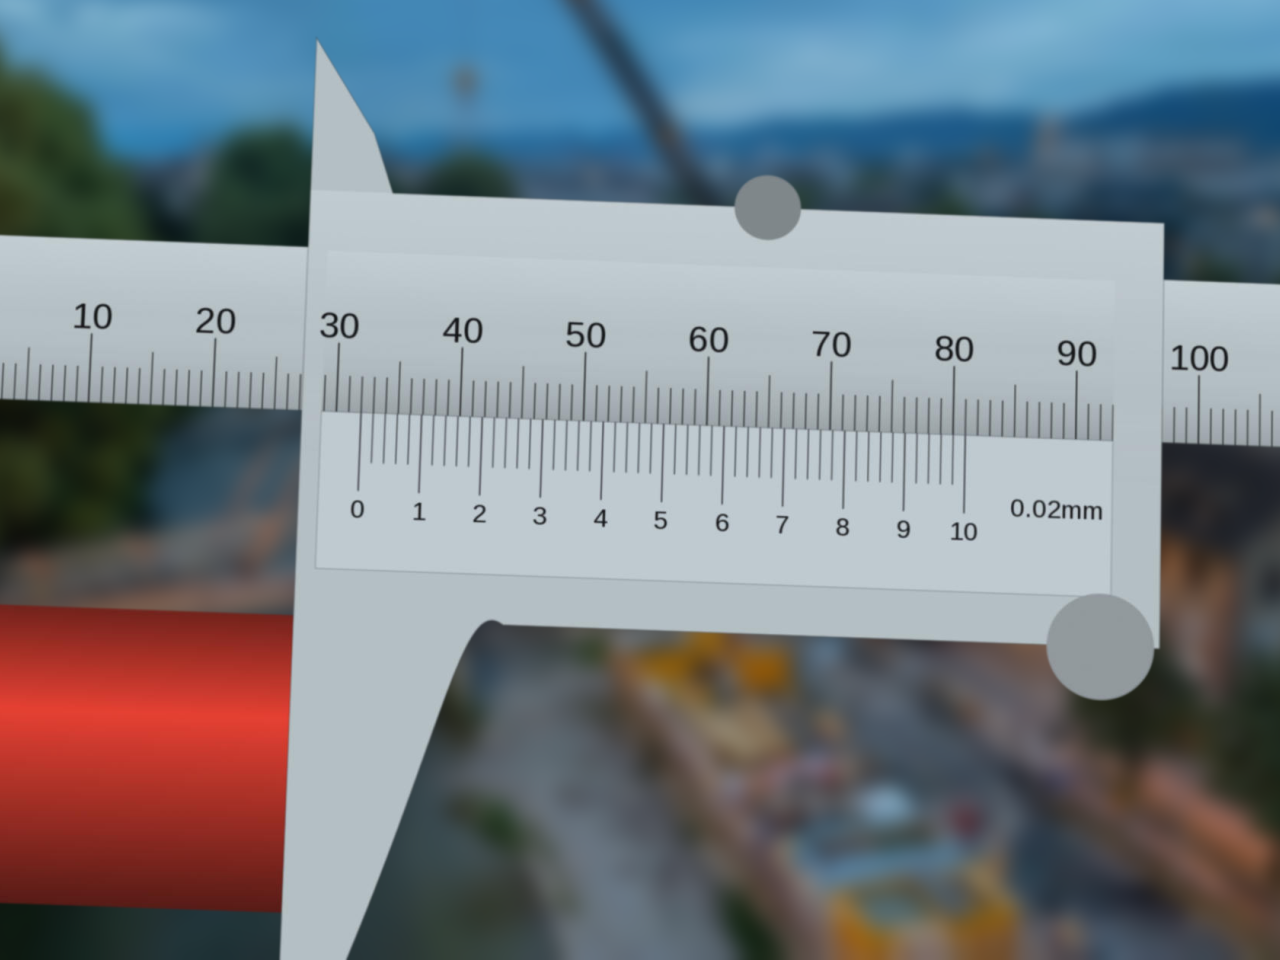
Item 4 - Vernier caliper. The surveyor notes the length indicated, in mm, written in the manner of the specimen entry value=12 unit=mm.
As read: value=32.0 unit=mm
